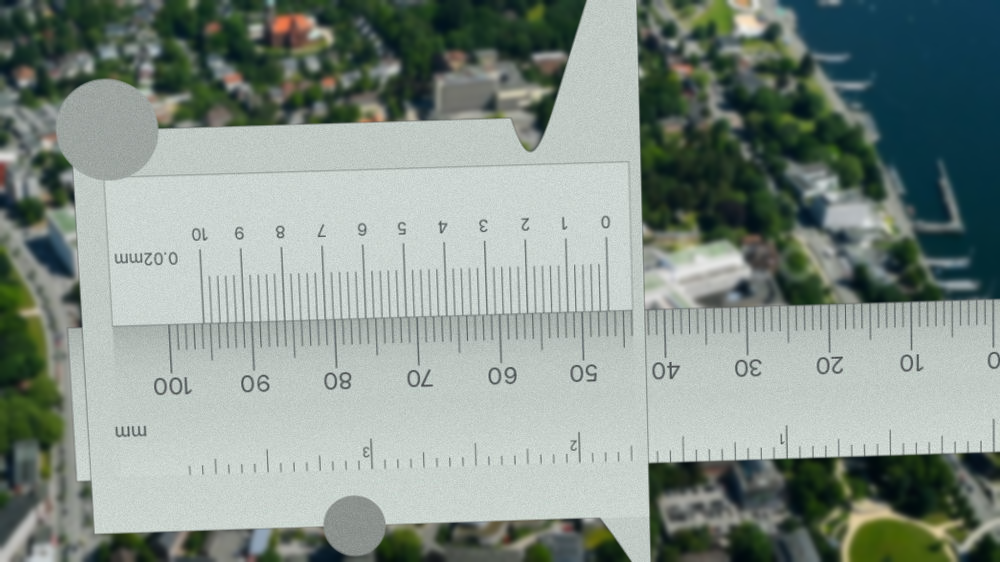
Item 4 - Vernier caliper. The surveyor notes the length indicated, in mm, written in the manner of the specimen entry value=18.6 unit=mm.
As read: value=46.8 unit=mm
